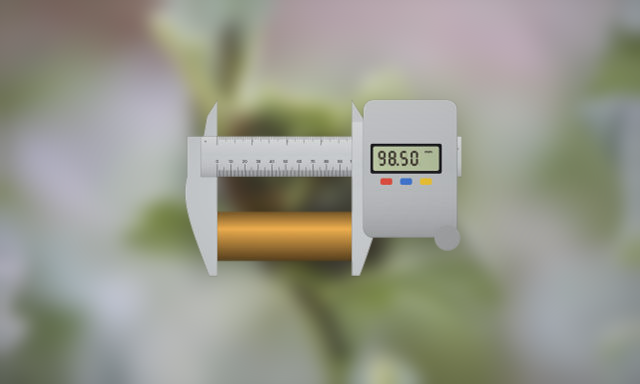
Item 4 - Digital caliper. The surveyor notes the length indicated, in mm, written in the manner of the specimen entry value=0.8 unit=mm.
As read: value=98.50 unit=mm
